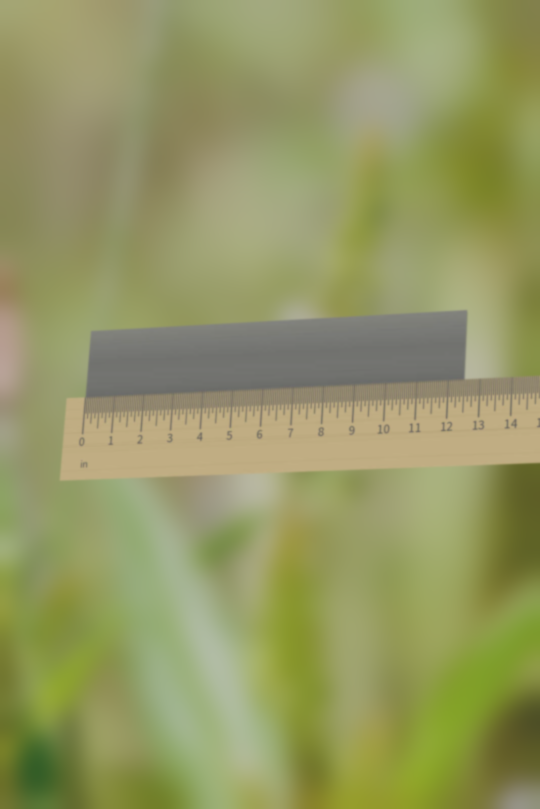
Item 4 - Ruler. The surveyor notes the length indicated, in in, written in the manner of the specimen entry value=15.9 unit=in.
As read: value=12.5 unit=in
